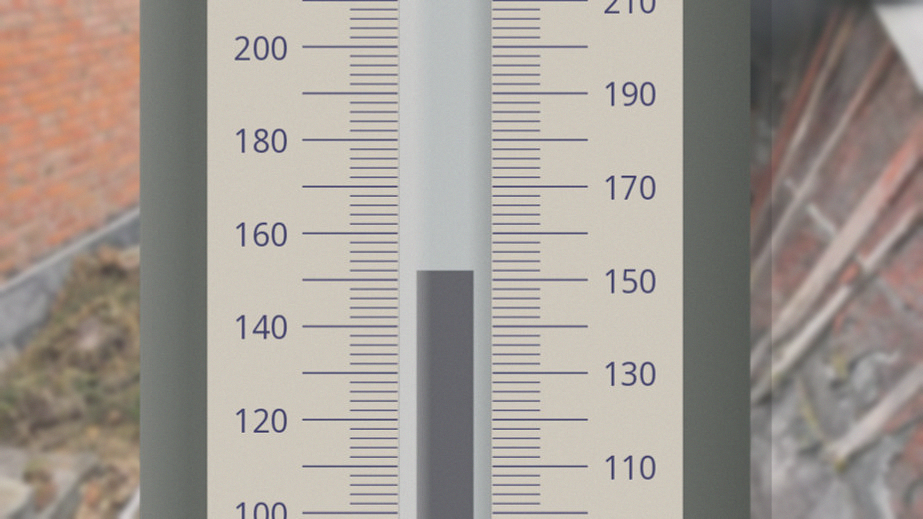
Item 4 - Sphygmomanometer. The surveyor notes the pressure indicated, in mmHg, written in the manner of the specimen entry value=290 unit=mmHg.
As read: value=152 unit=mmHg
